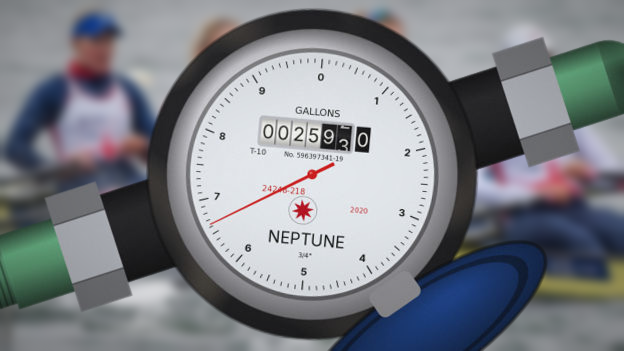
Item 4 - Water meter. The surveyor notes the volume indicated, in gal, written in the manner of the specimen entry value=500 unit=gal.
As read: value=25926.6 unit=gal
